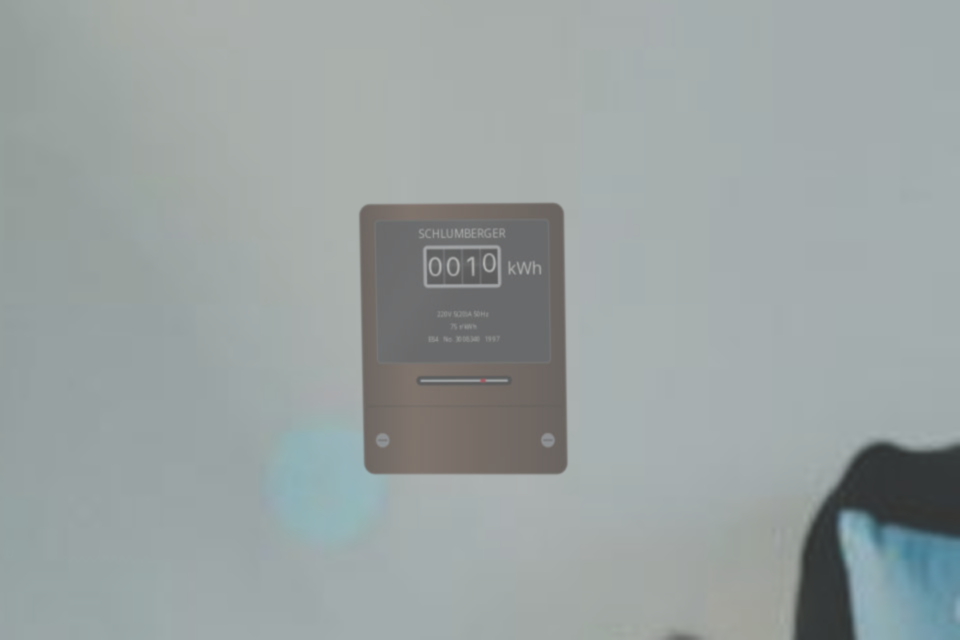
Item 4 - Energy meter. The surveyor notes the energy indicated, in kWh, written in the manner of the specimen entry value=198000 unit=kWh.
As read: value=10 unit=kWh
